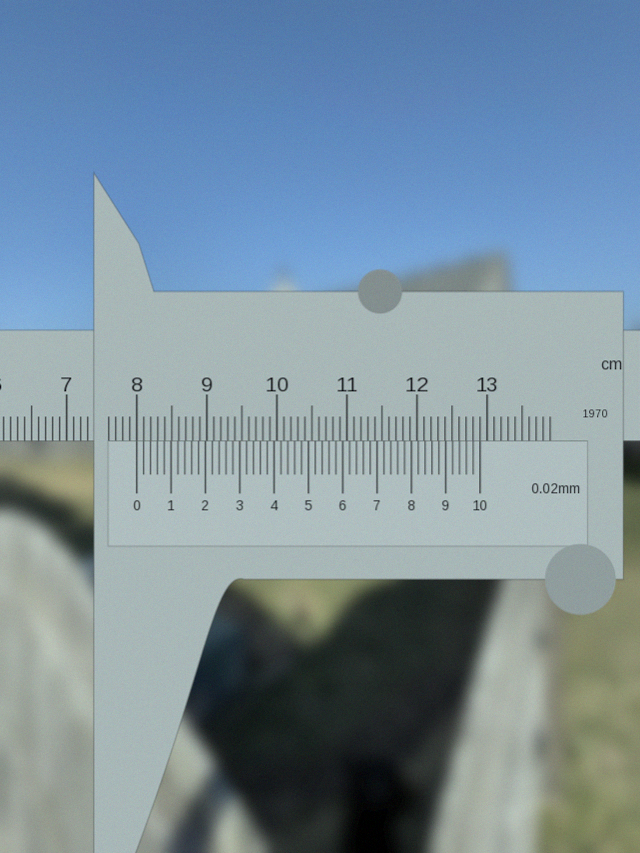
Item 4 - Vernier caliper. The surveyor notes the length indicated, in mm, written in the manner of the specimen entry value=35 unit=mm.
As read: value=80.0 unit=mm
